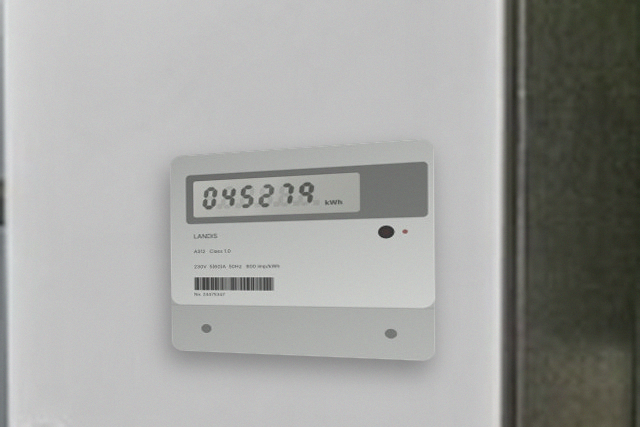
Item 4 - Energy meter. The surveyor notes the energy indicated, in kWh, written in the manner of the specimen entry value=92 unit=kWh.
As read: value=45279 unit=kWh
